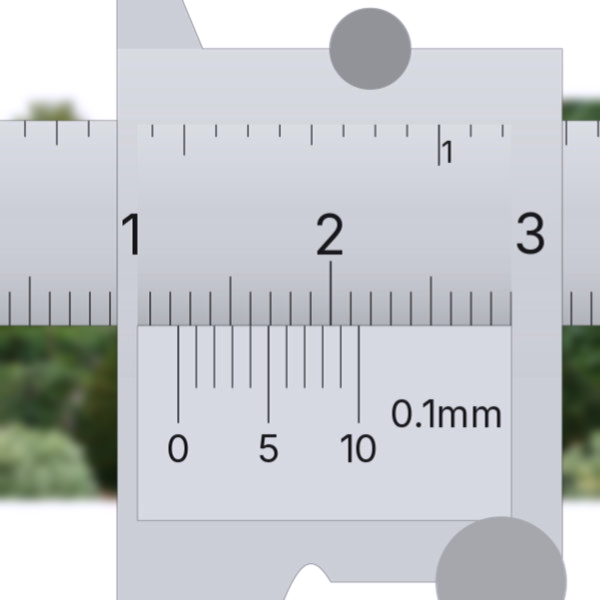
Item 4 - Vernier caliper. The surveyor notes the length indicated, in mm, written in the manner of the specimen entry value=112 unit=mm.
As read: value=12.4 unit=mm
